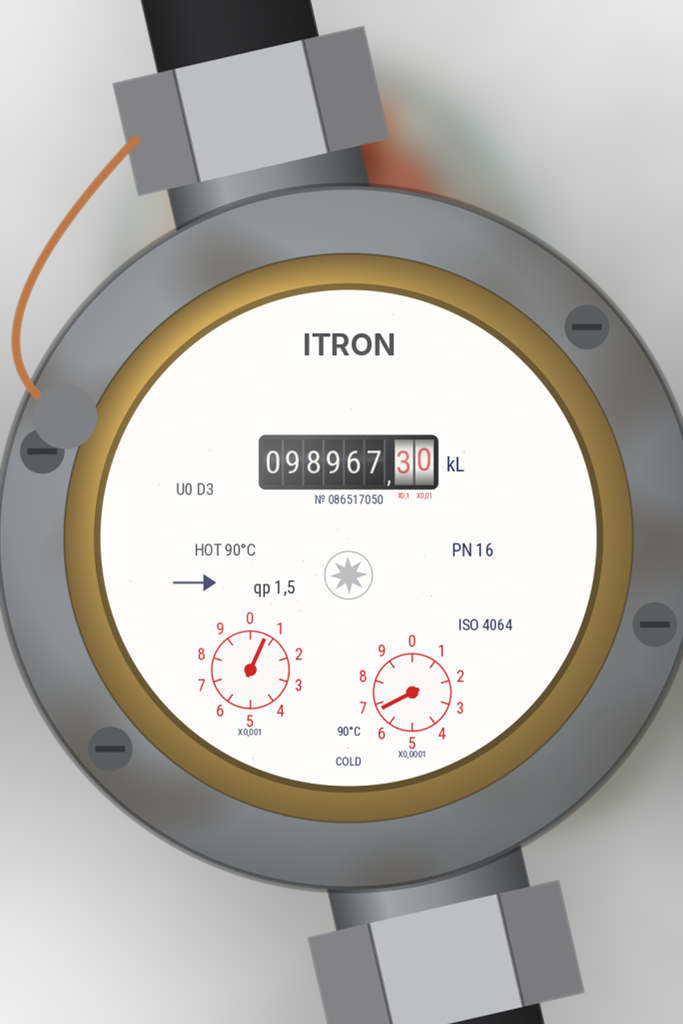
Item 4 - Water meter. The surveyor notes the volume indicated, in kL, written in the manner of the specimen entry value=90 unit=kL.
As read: value=98967.3006 unit=kL
